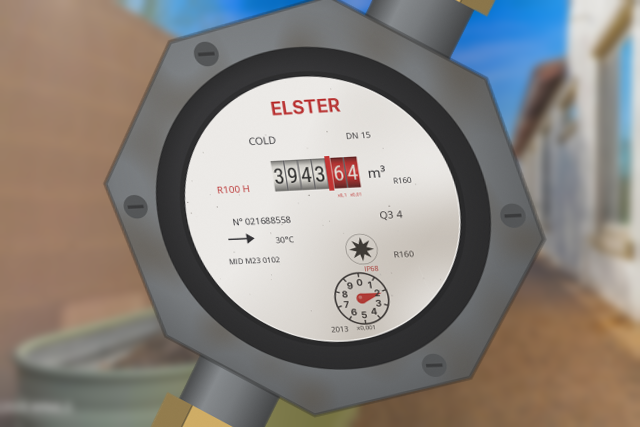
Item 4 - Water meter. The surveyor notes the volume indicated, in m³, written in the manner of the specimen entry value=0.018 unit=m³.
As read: value=3943.642 unit=m³
